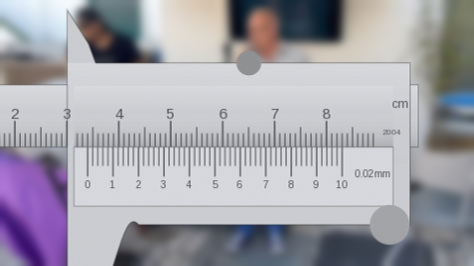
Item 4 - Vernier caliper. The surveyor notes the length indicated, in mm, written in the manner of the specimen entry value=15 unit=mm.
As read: value=34.0 unit=mm
